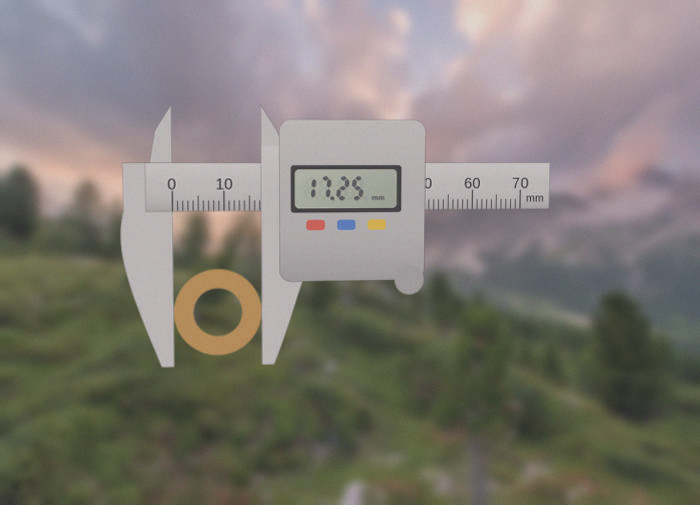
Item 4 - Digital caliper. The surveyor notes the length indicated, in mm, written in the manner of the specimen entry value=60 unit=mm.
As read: value=17.25 unit=mm
